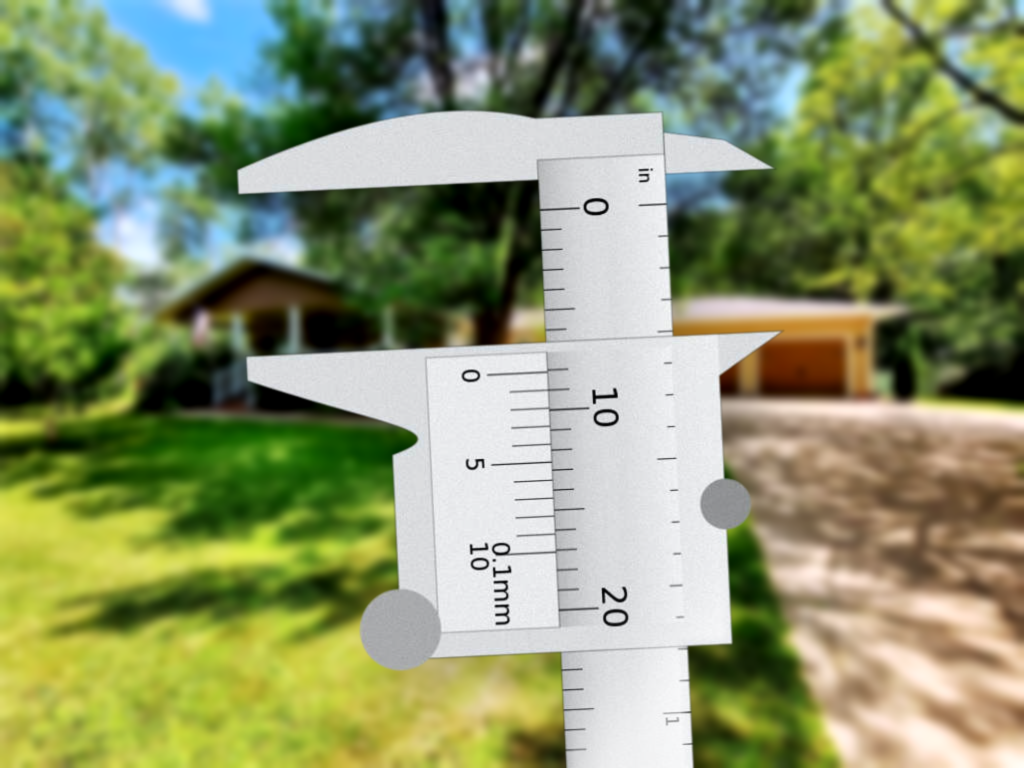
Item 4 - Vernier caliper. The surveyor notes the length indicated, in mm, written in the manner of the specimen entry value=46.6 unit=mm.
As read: value=8.1 unit=mm
